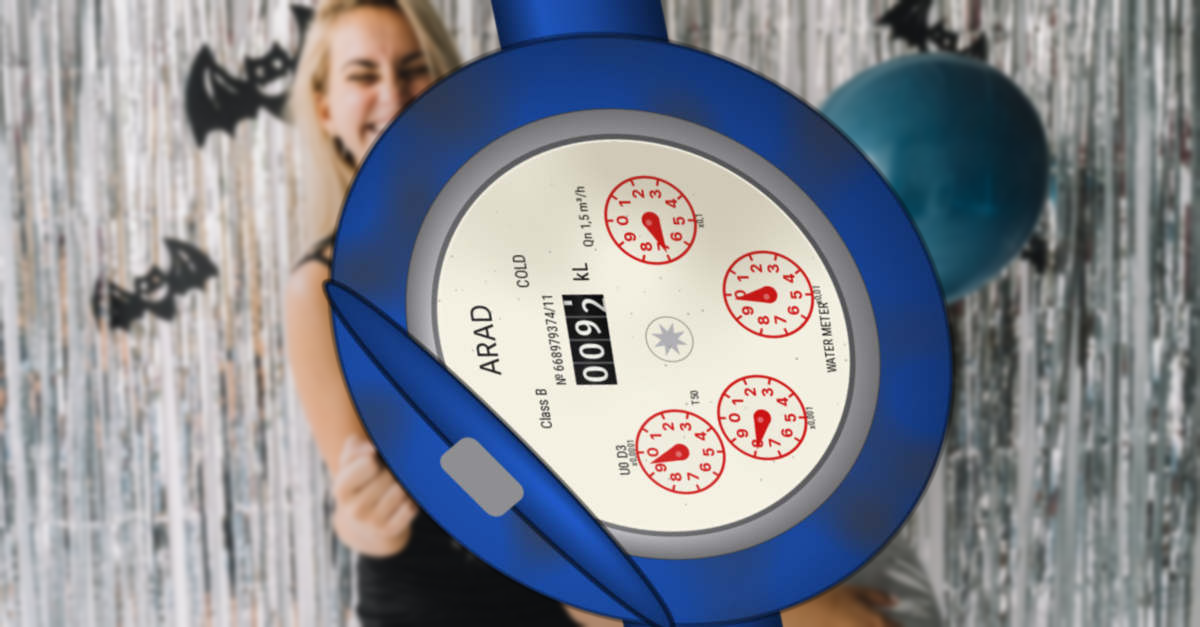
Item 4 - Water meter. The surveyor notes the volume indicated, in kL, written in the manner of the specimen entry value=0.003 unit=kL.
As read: value=91.6979 unit=kL
